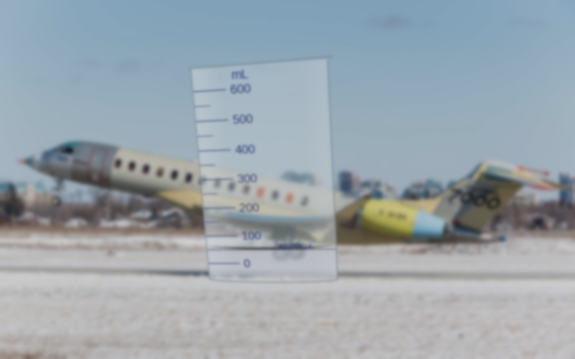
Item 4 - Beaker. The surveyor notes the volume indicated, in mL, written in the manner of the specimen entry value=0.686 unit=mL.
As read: value=50 unit=mL
